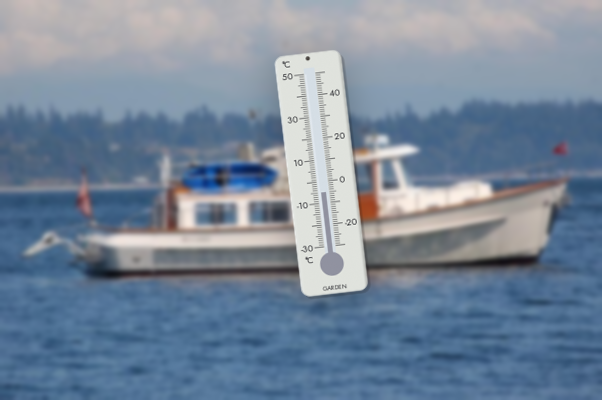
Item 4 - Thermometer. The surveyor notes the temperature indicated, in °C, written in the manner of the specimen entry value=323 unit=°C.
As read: value=-5 unit=°C
